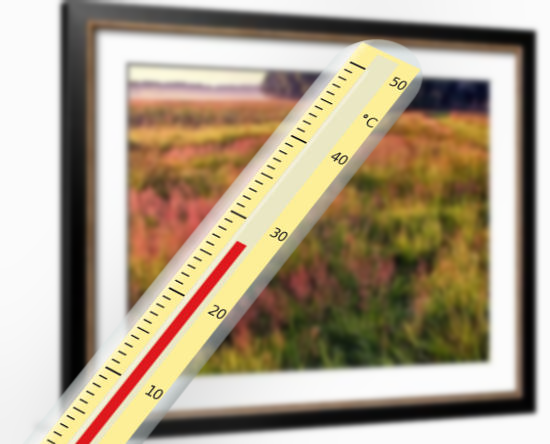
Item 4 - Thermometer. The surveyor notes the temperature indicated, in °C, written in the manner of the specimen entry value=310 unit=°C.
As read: value=27.5 unit=°C
